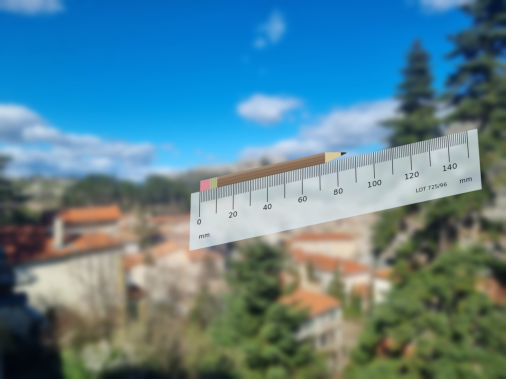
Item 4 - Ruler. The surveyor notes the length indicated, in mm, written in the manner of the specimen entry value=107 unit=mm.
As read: value=85 unit=mm
